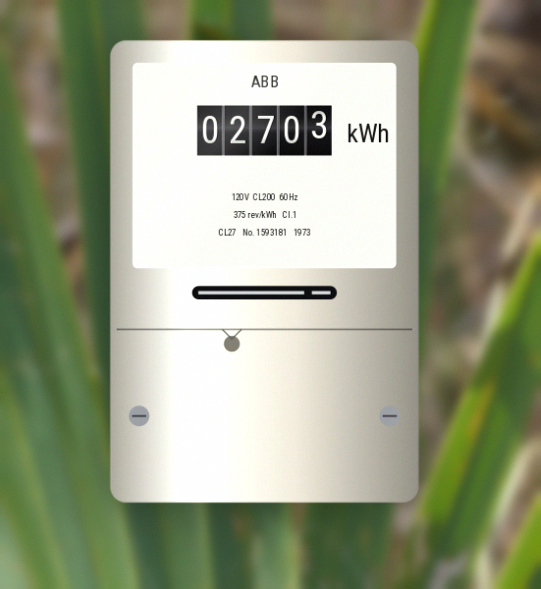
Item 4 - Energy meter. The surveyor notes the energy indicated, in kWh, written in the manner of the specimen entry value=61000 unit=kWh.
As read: value=2703 unit=kWh
